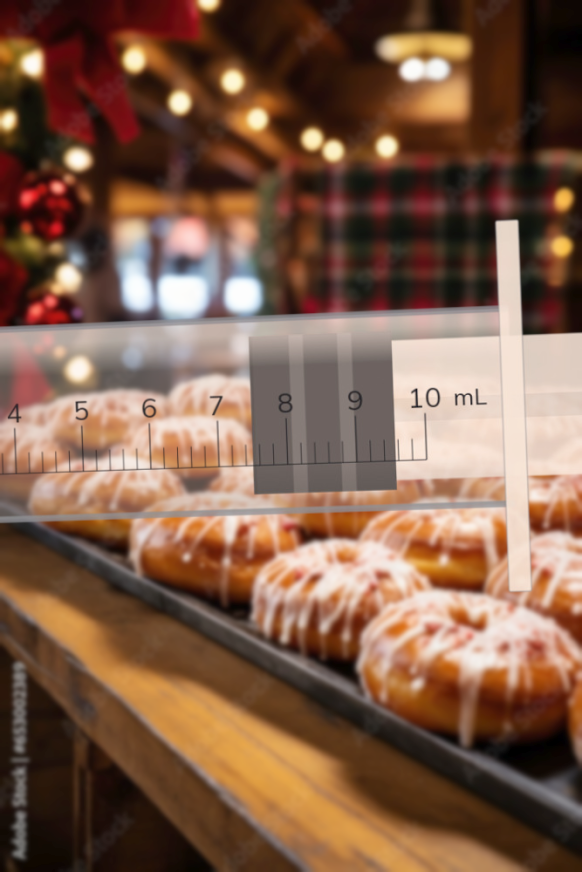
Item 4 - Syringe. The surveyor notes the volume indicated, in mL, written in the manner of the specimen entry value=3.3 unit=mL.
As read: value=7.5 unit=mL
